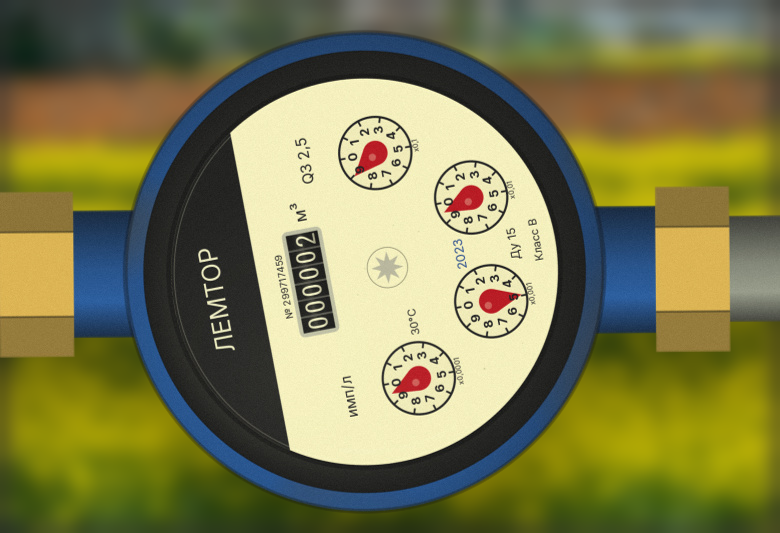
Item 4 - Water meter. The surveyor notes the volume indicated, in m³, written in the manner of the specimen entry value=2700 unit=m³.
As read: value=1.8949 unit=m³
